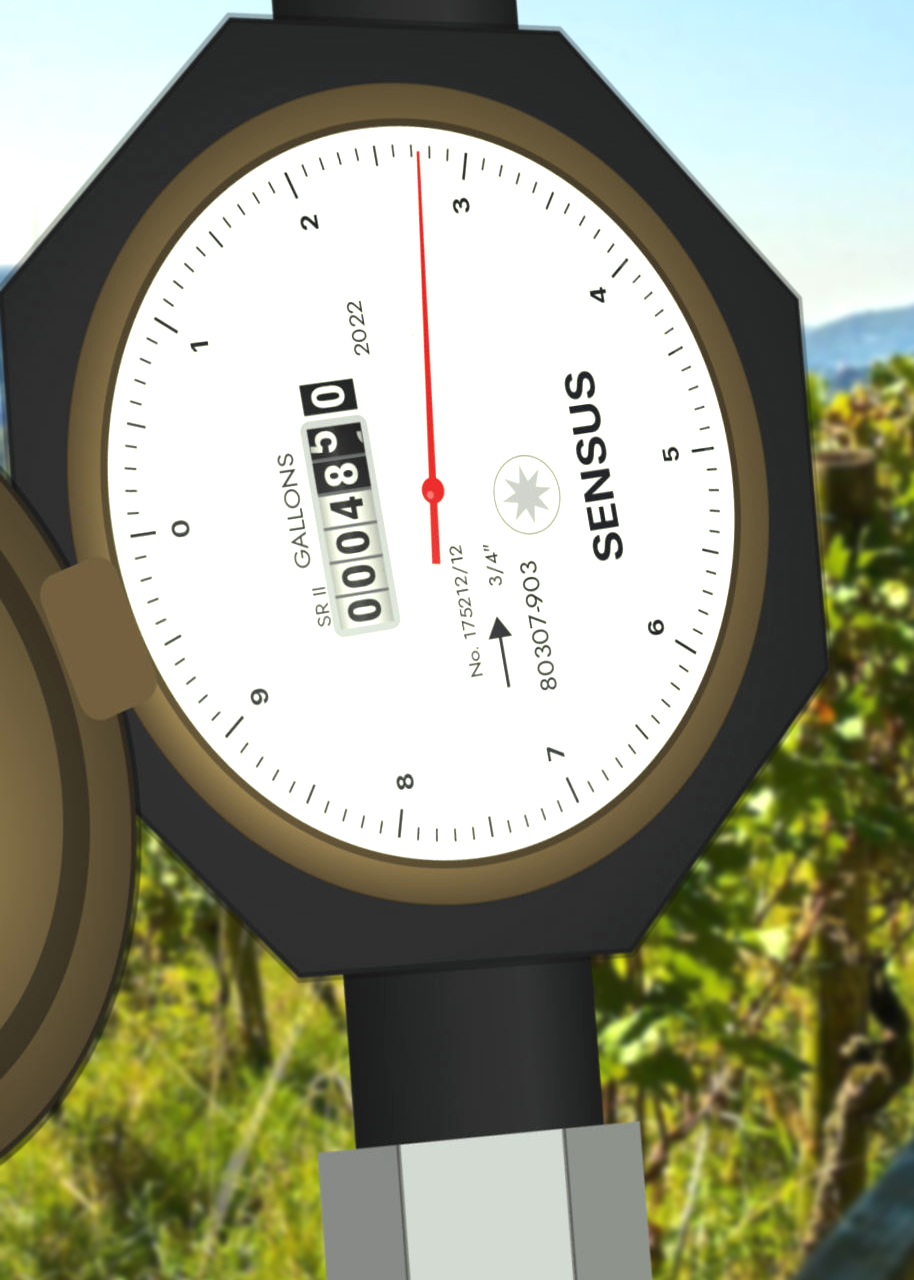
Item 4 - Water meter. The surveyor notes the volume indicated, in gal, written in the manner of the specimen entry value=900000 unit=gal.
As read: value=4852.7 unit=gal
